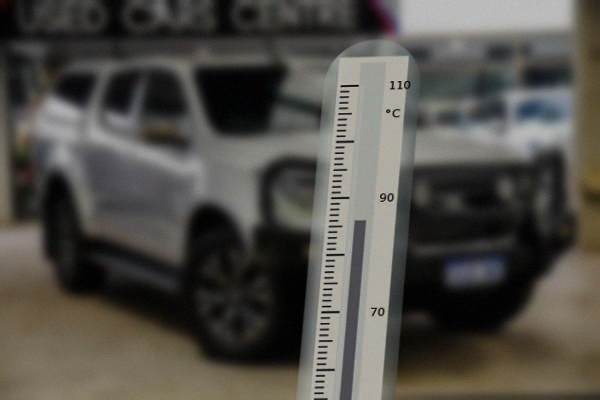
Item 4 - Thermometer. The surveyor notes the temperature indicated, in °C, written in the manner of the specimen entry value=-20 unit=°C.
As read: value=86 unit=°C
